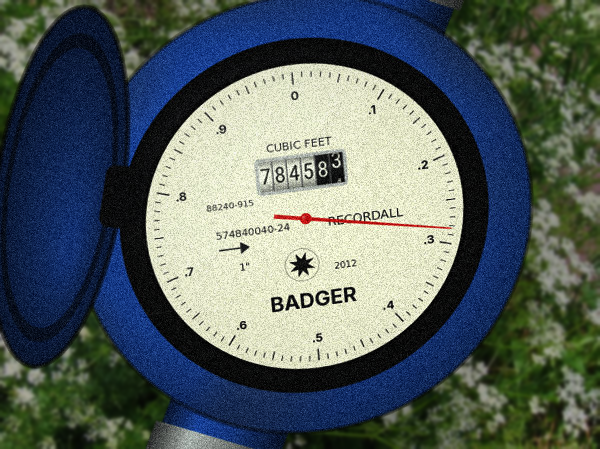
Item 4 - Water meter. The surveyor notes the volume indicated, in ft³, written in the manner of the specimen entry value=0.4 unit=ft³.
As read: value=784583.28 unit=ft³
